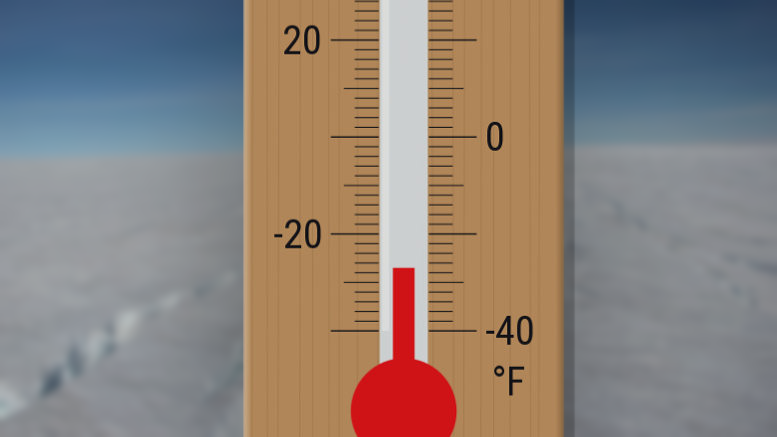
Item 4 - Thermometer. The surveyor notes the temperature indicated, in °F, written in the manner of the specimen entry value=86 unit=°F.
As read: value=-27 unit=°F
